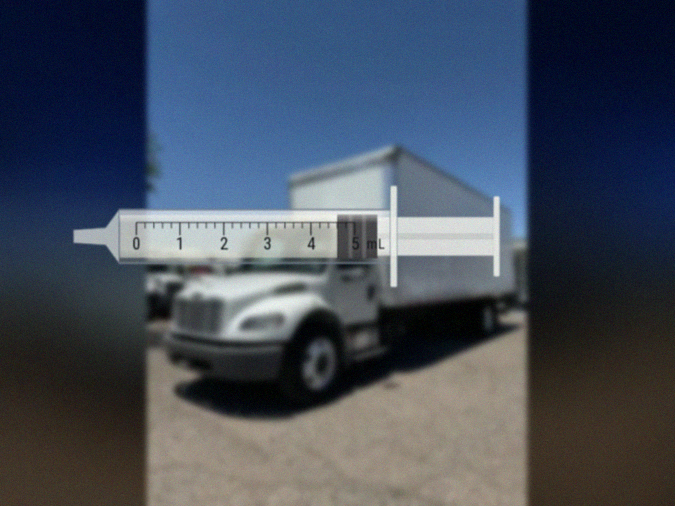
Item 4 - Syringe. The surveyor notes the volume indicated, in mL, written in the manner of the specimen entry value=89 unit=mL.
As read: value=4.6 unit=mL
